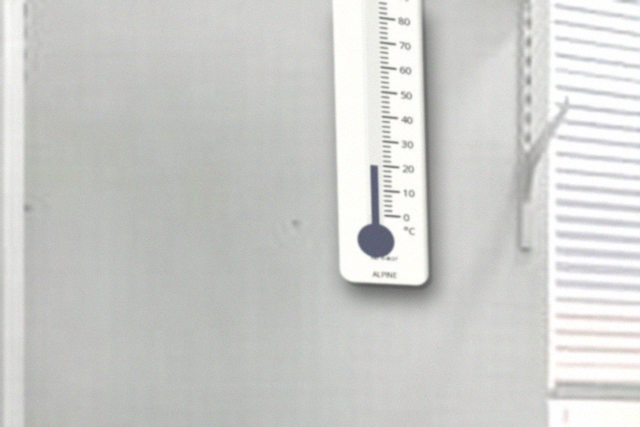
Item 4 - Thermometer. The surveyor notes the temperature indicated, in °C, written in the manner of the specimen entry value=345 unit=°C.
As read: value=20 unit=°C
